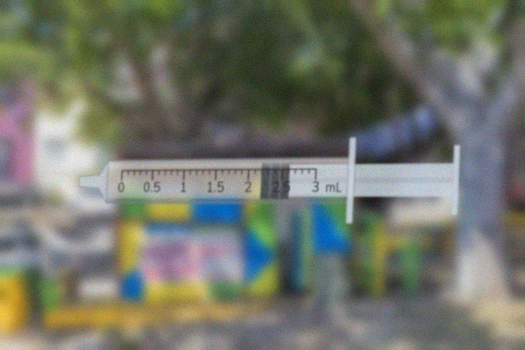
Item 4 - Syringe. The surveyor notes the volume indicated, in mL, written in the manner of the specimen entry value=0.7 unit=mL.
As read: value=2.2 unit=mL
